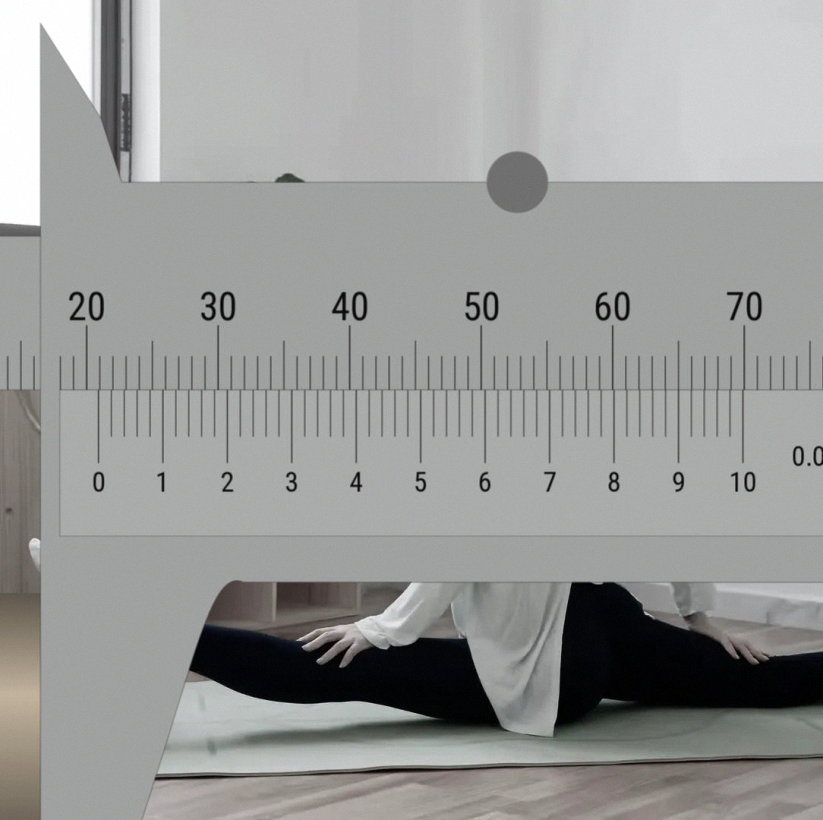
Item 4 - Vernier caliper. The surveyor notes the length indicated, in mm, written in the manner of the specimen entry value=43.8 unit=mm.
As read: value=20.9 unit=mm
